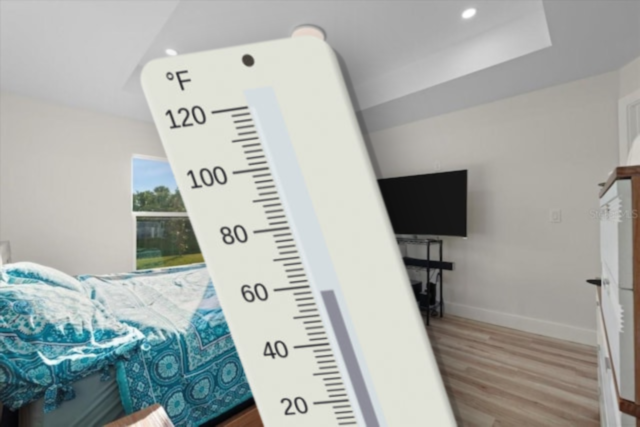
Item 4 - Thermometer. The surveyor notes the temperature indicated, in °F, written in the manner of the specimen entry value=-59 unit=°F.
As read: value=58 unit=°F
